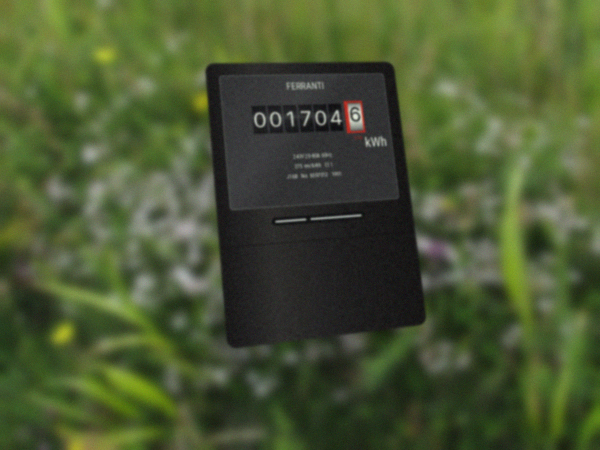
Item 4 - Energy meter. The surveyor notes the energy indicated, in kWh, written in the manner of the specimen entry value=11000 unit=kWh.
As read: value=1704.6 unit=kWh
